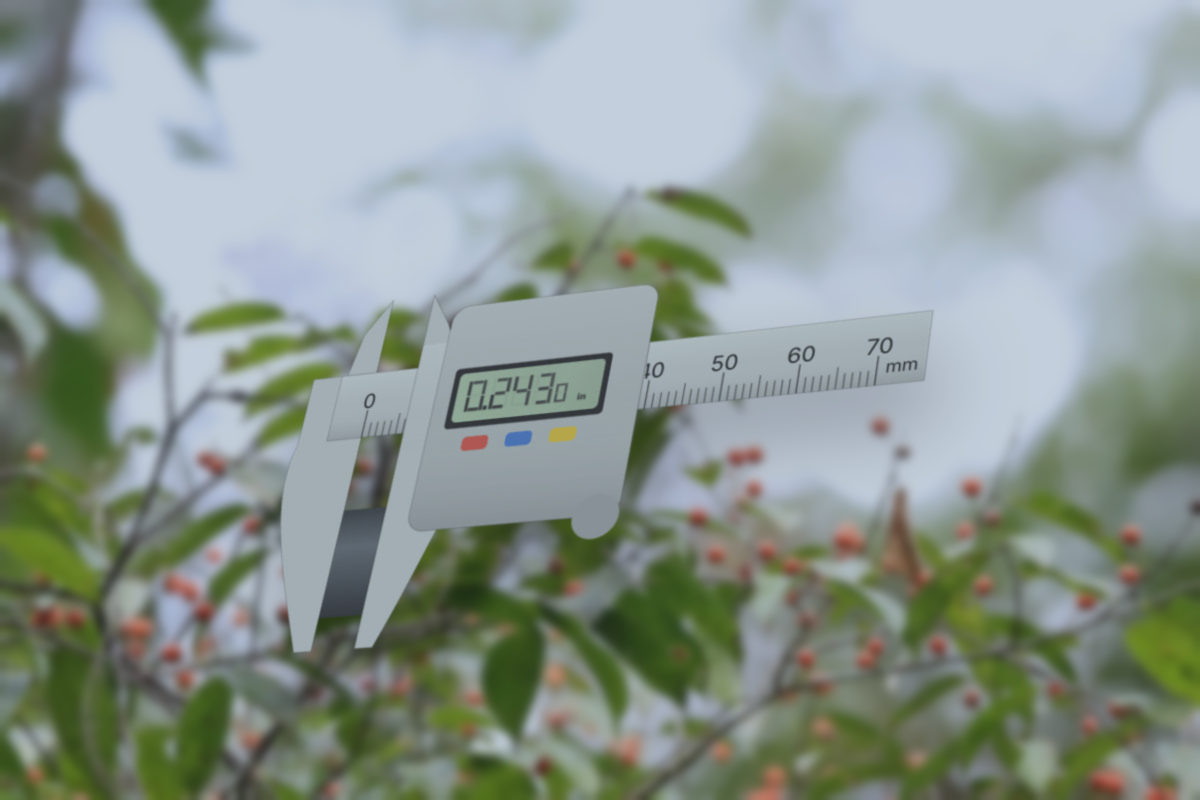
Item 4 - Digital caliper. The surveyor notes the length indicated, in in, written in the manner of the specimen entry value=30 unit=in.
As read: value=0.2430 unit=in
